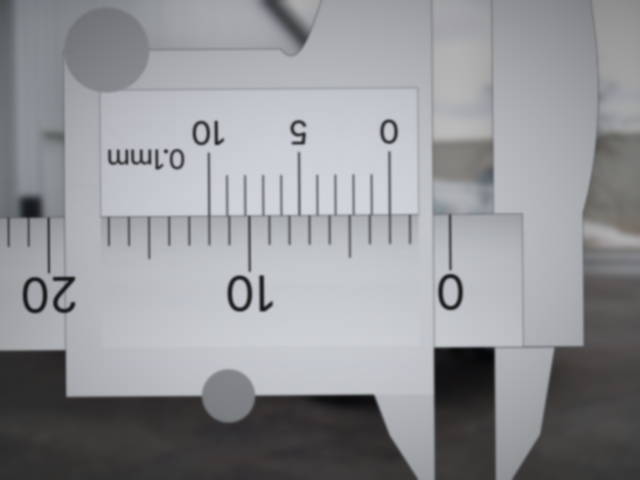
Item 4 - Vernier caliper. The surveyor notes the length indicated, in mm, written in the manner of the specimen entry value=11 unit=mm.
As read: value=3.0 unit=mm
